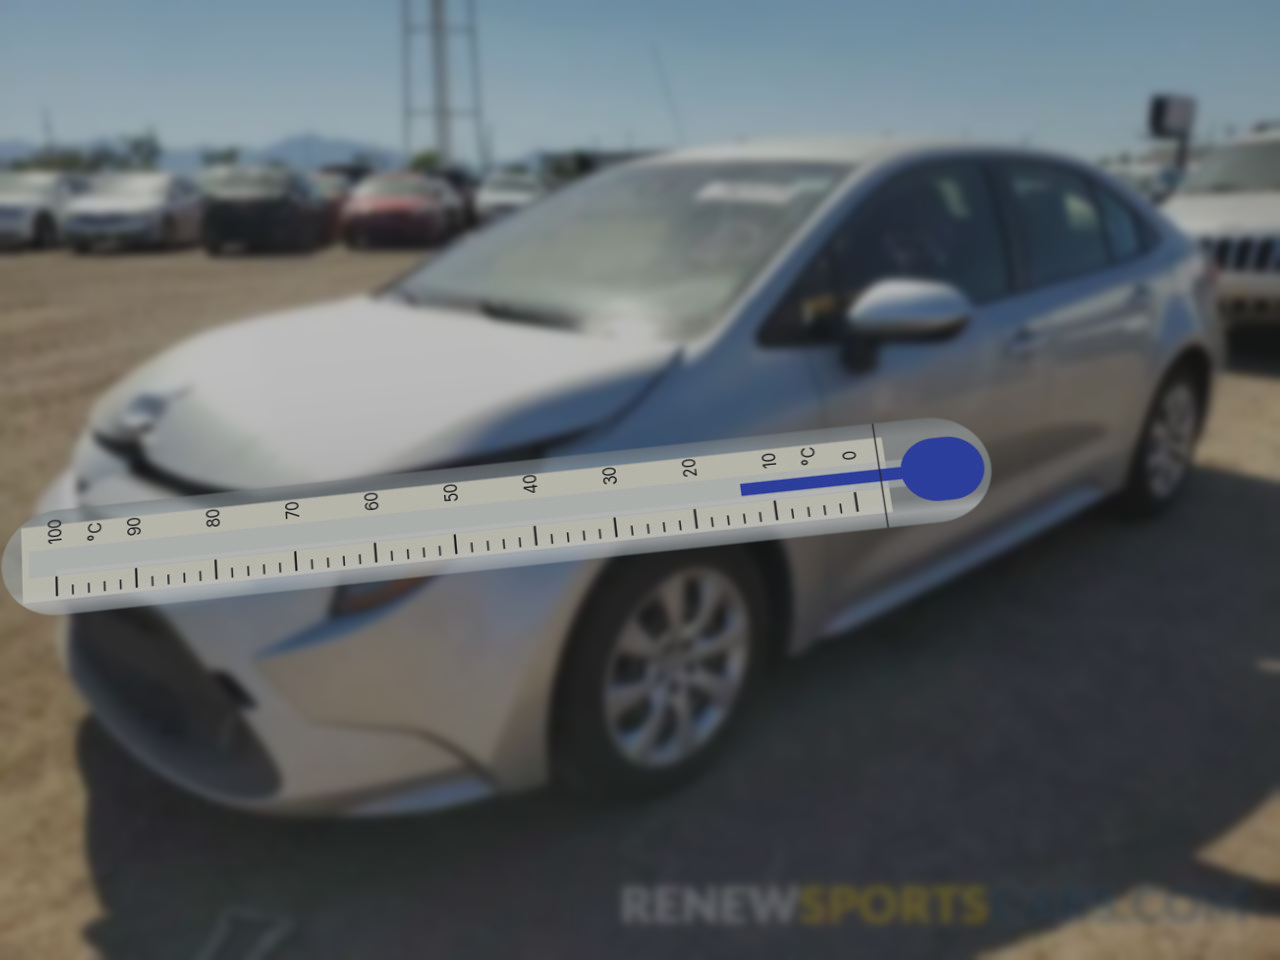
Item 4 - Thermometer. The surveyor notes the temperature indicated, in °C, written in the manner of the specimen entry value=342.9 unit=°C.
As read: value=14 unit=°C
